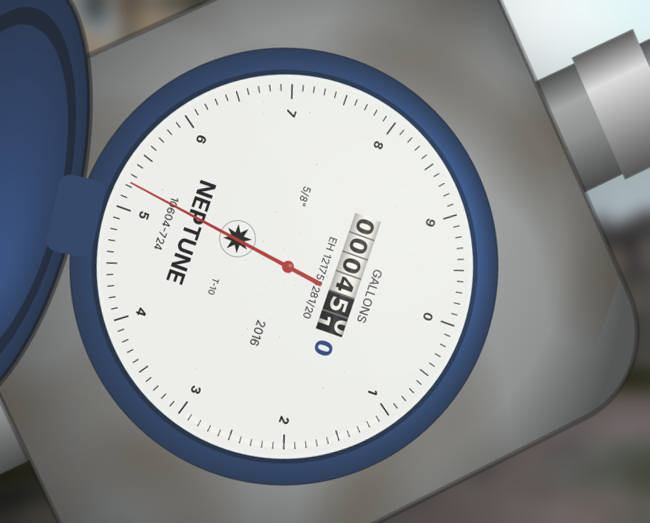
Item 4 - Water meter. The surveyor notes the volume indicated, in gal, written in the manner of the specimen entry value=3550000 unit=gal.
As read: value=4505.2 unit=gal
